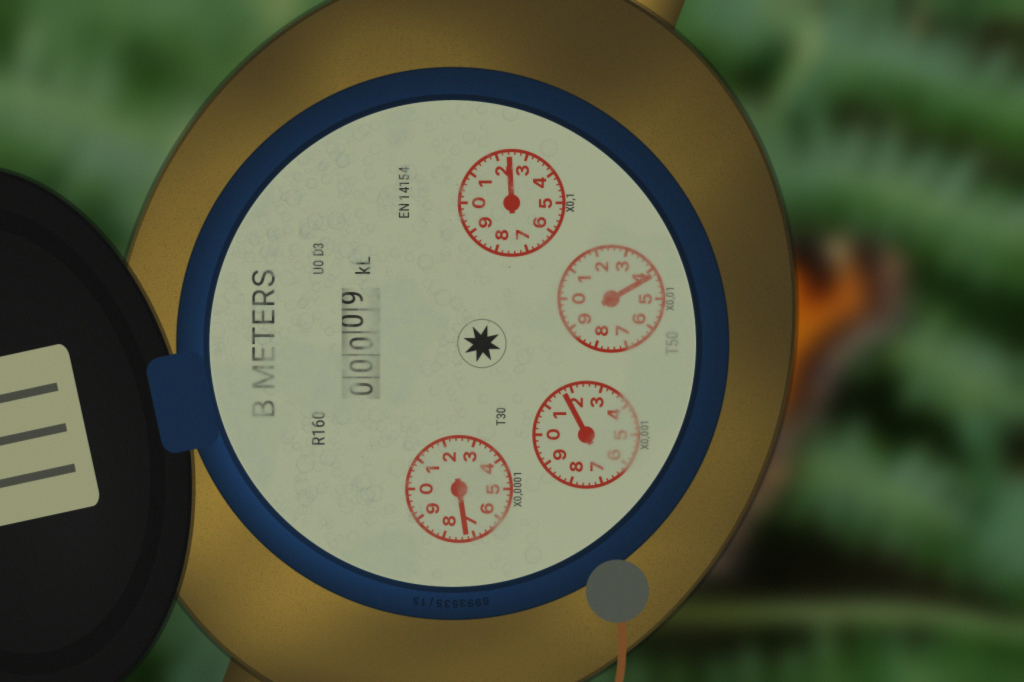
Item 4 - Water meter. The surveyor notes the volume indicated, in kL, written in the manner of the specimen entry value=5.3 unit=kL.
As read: value=9.2417 unit=kL
